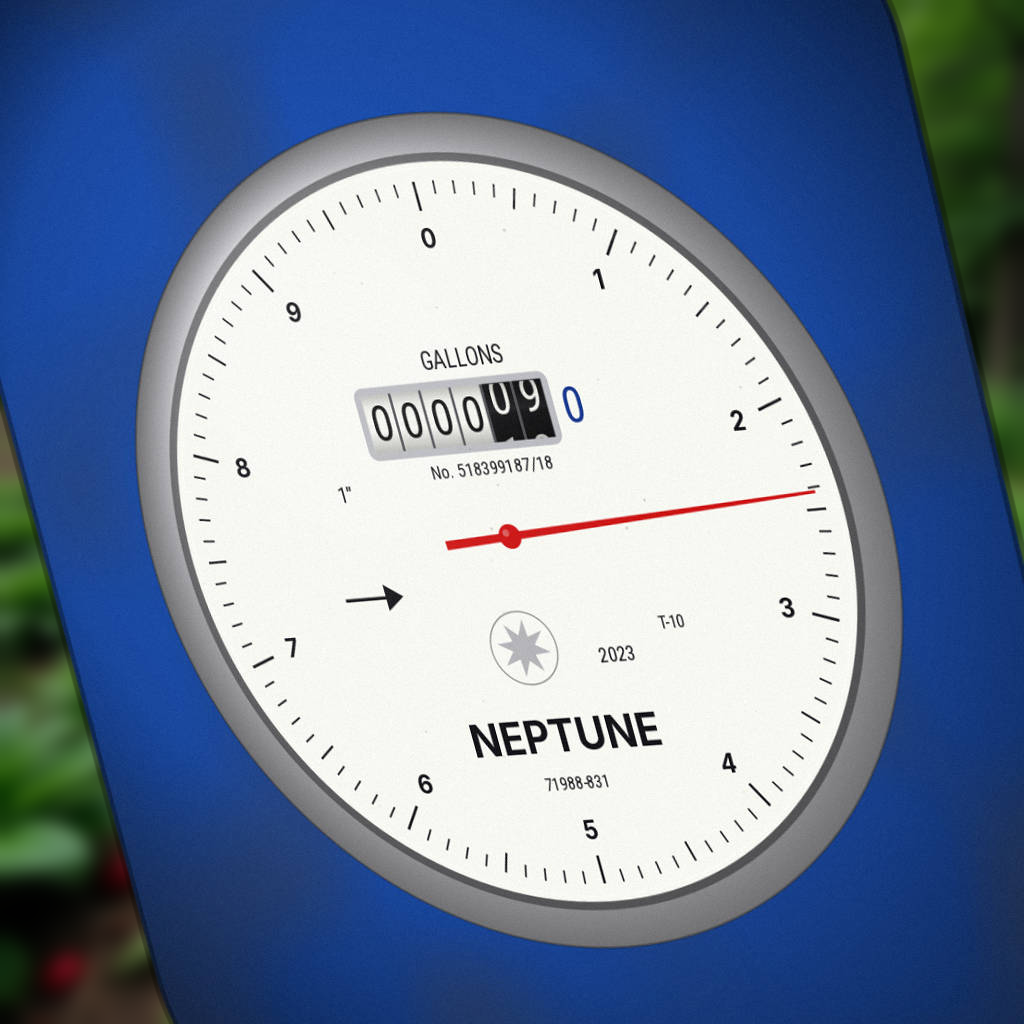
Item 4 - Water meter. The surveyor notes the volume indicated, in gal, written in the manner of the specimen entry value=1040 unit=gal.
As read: value=92.4 unit=gal
